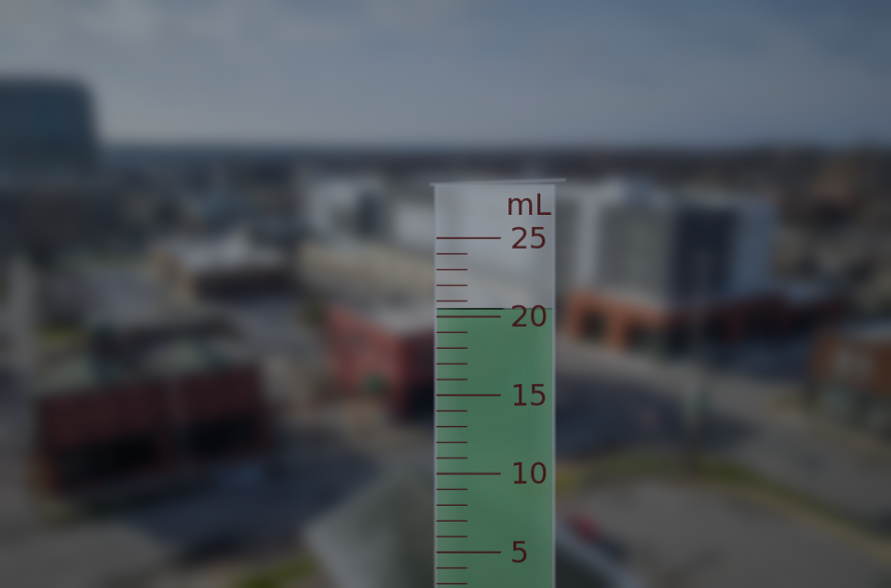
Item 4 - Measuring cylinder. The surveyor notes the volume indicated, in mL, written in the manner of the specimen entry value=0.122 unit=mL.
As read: value=20.5 unit=mL
